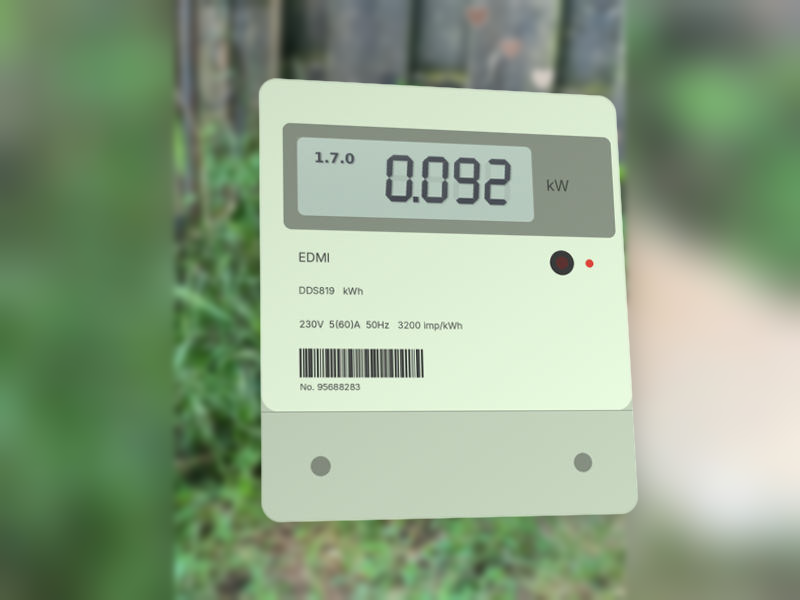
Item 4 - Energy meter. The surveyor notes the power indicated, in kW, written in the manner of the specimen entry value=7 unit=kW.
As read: value=0.092 unit=kW
